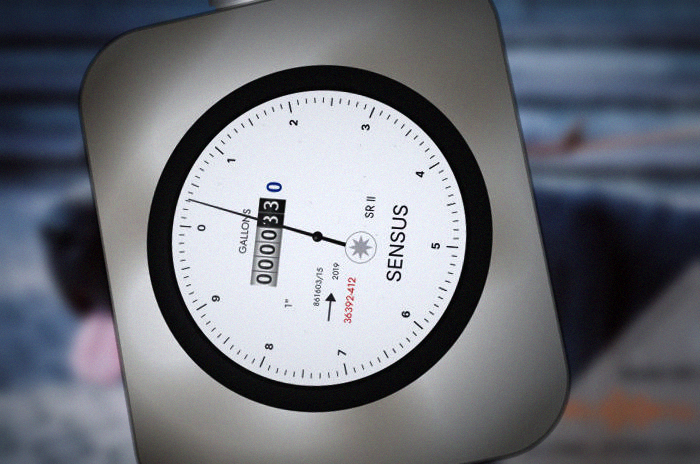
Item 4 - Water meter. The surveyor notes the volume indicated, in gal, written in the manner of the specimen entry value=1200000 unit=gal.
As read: value=330.3 unit=gal
